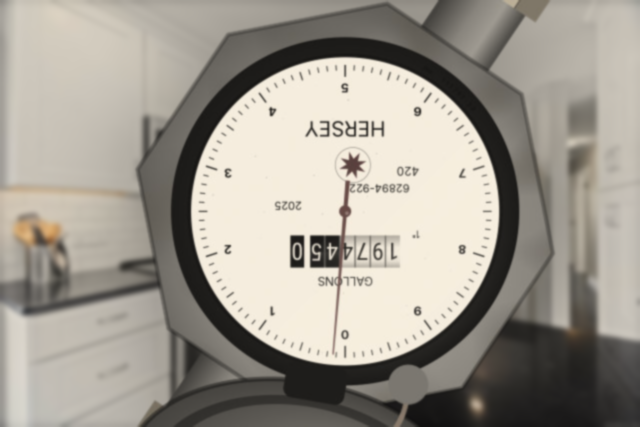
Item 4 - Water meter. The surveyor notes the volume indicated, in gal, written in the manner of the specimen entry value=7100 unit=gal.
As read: value=1974450.1 unit=gal
